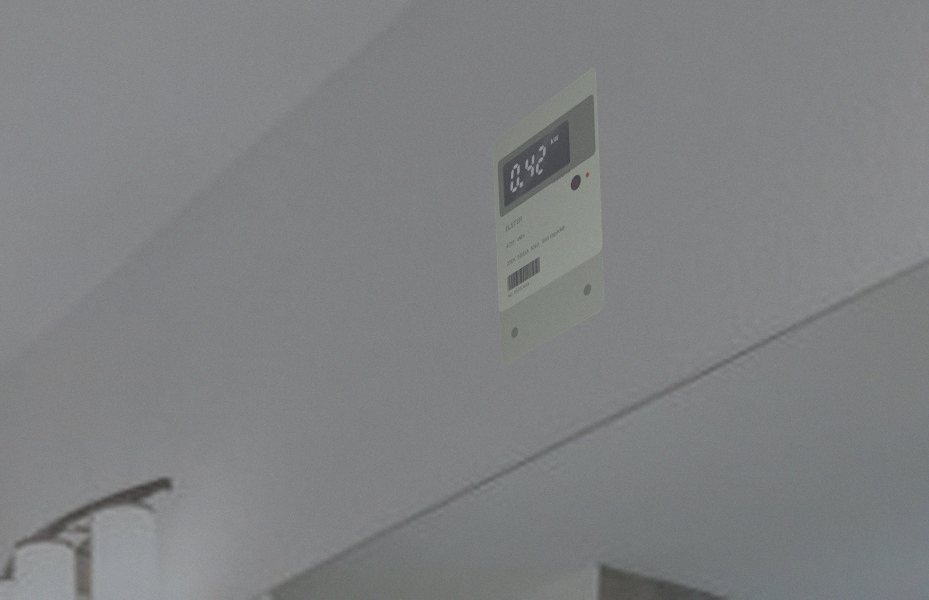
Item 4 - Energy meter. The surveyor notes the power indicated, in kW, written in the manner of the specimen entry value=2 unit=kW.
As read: value=0.42 unit=kW
